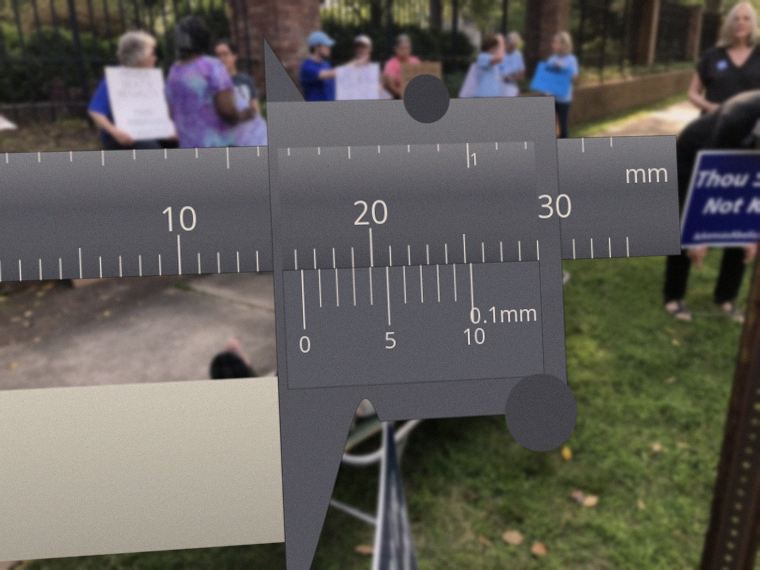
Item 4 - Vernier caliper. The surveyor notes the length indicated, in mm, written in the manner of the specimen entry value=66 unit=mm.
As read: value=16.3 unit=mm
